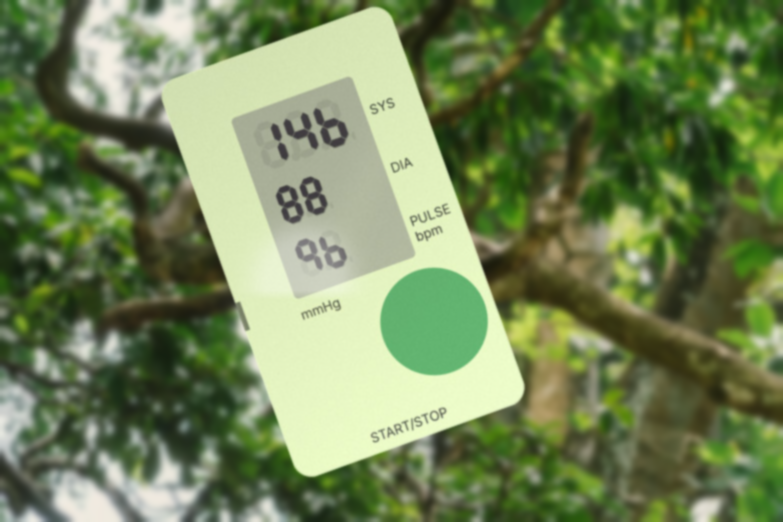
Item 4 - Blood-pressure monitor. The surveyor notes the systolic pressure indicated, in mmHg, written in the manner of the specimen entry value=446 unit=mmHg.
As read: value=146 unit=mmHg
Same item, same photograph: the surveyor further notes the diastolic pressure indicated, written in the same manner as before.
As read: value=88 unit=mmHg
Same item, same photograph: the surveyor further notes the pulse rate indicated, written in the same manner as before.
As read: value=96 unit=bpm
